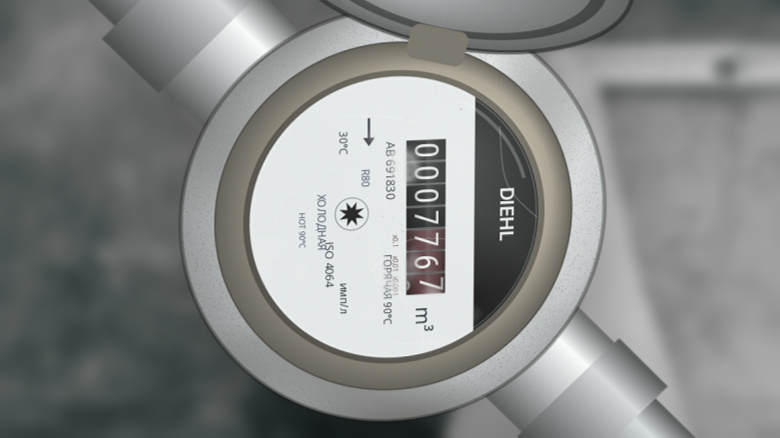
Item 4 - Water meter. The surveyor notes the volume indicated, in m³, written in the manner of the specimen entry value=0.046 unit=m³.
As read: value=7.767 unit=m³
